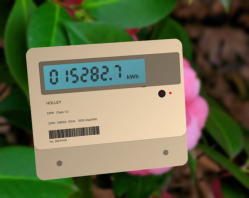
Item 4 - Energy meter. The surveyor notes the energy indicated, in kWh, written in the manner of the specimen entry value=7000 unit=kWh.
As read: value=15282.7 unit=kWh
